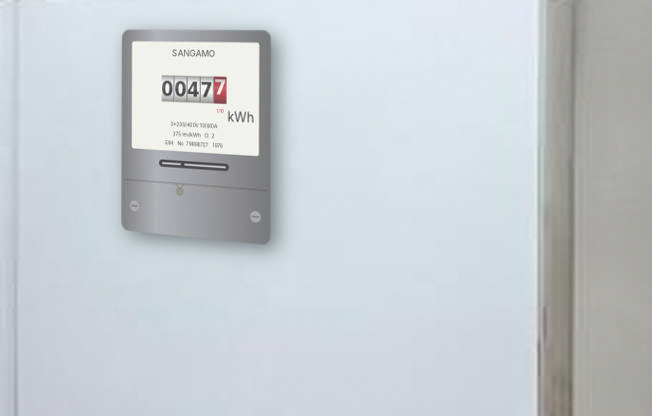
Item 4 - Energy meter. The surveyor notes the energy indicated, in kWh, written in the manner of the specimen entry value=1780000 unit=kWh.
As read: value=47.7 unit=kWh
